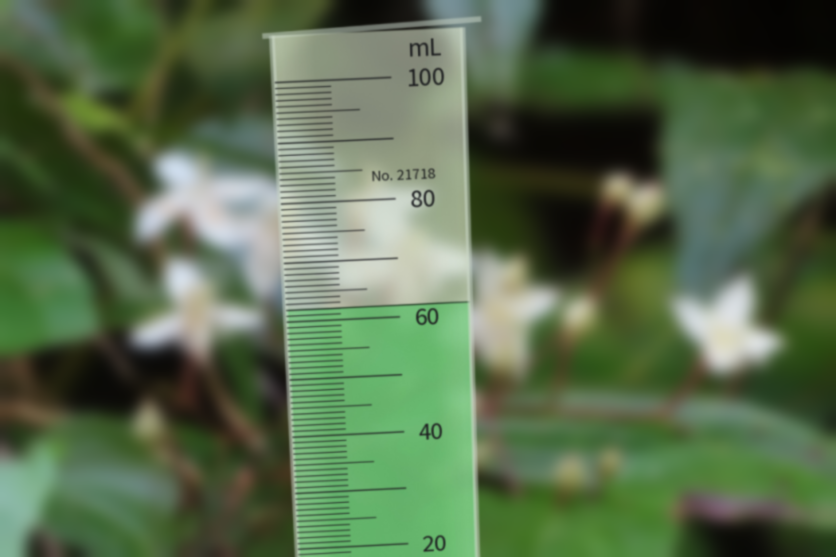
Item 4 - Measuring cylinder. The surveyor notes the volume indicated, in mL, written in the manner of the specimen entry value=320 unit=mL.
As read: value=62 unit=mL
